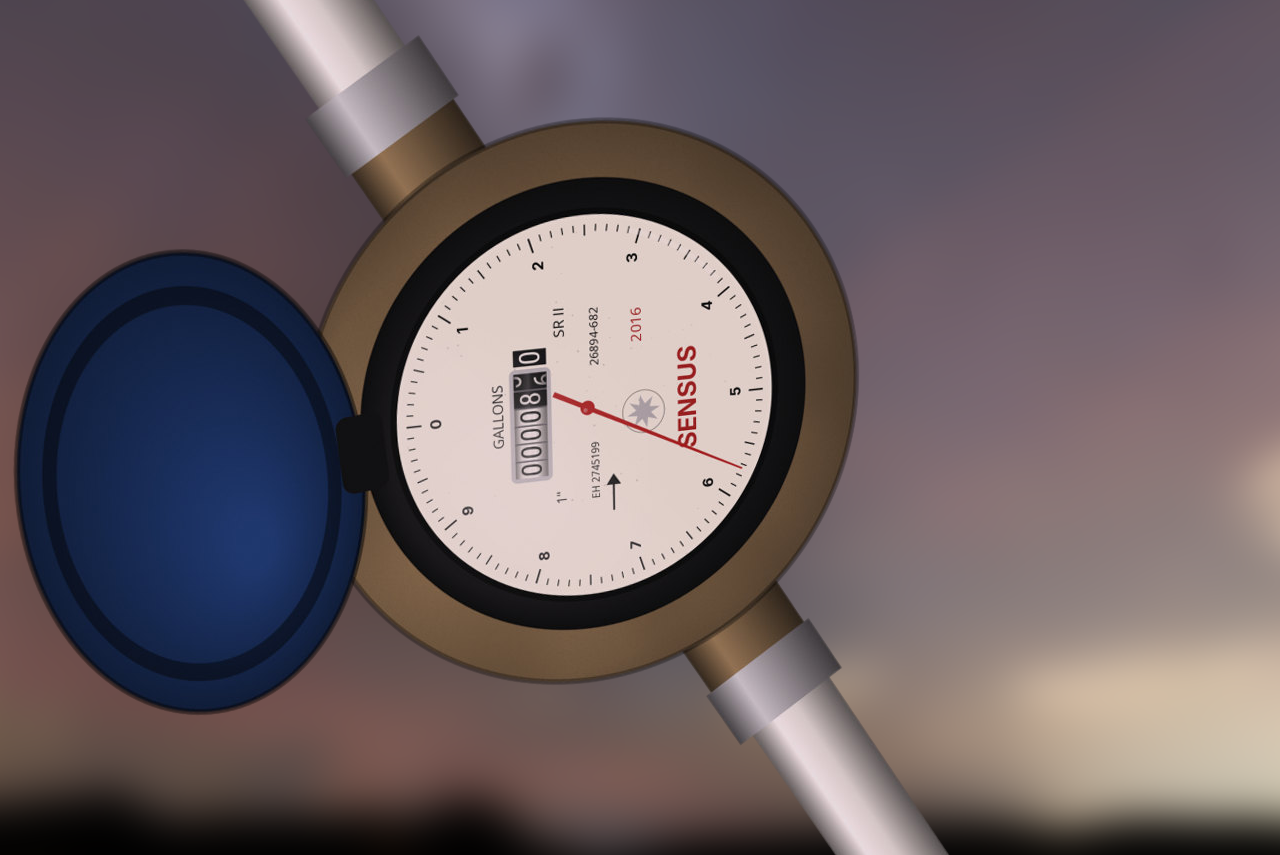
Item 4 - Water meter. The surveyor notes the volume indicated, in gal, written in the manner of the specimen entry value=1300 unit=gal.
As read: value=855.7 unit=gal
